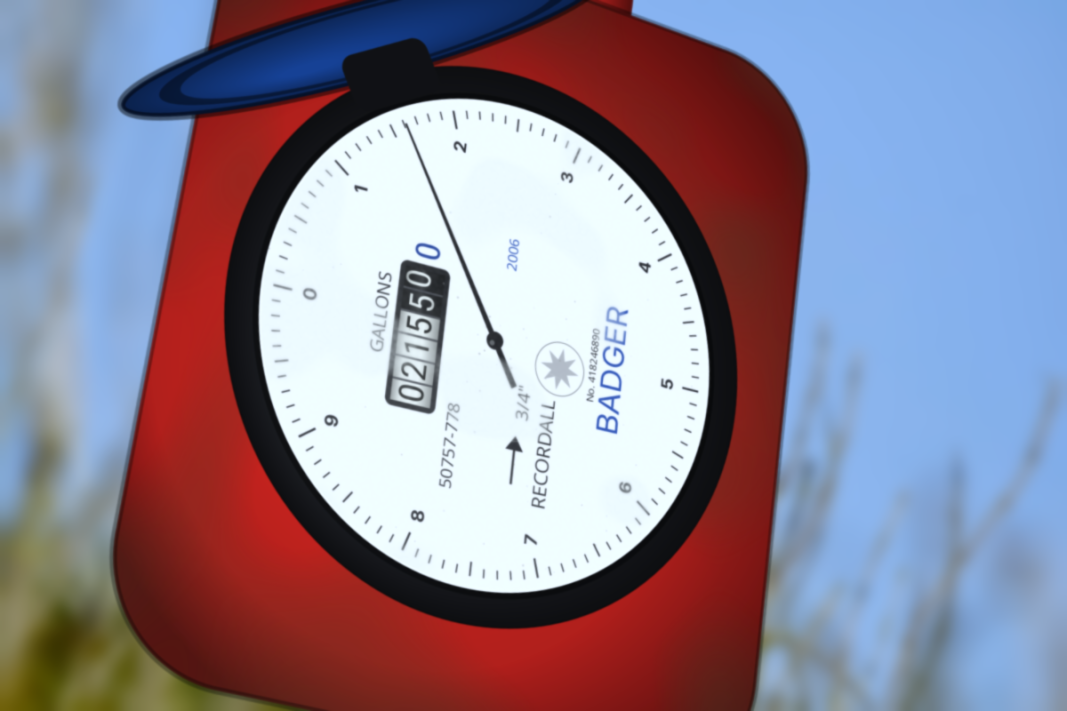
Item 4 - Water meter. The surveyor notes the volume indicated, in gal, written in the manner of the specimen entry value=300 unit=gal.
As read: value=215501.6 unit=gal
